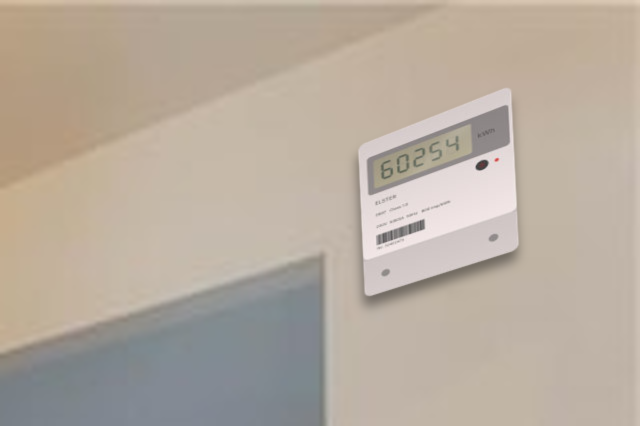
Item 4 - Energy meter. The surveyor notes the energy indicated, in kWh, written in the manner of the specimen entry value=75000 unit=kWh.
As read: value=60254 unit=kWh
